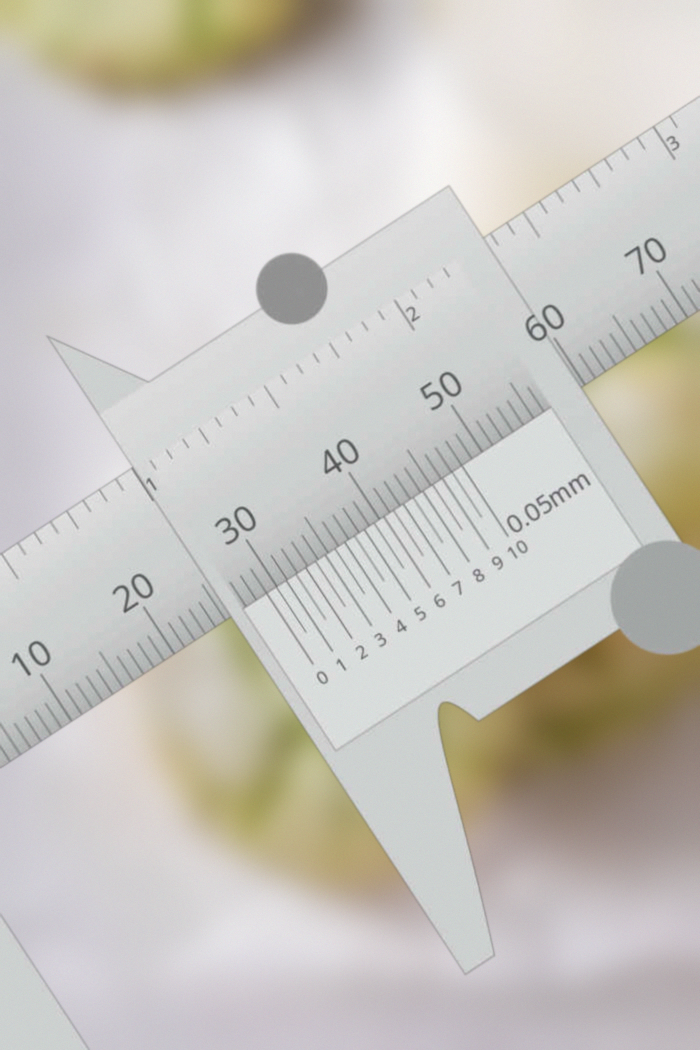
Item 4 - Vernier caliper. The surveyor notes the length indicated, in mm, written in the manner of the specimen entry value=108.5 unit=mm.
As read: value=29.0 unit=mm
